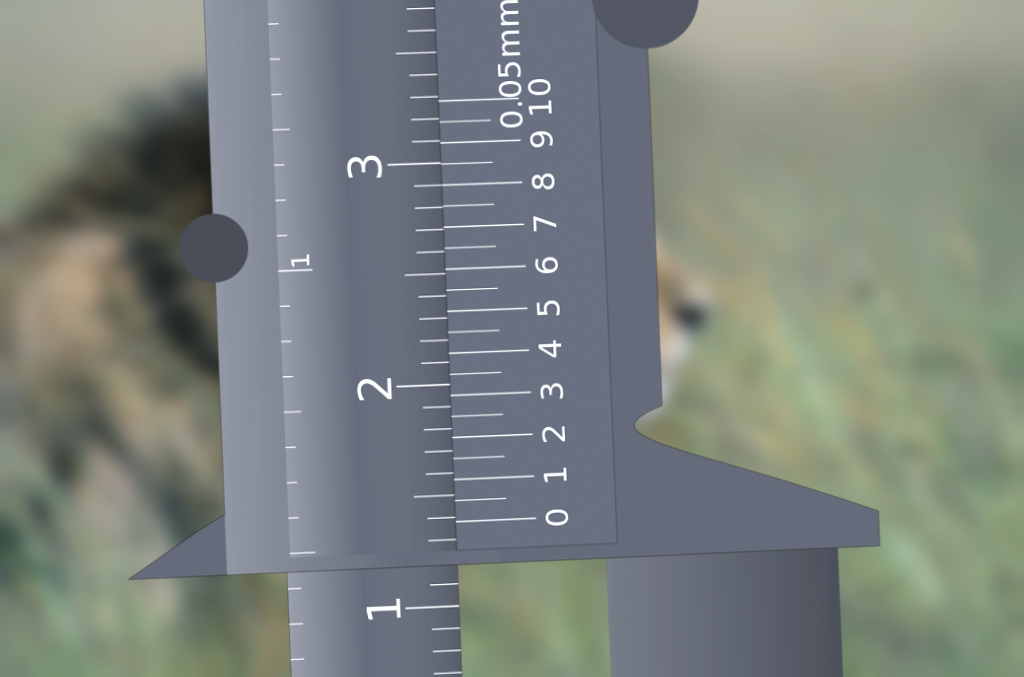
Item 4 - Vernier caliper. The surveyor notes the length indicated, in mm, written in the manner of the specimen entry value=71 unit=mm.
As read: value=13.8 unit=mm
